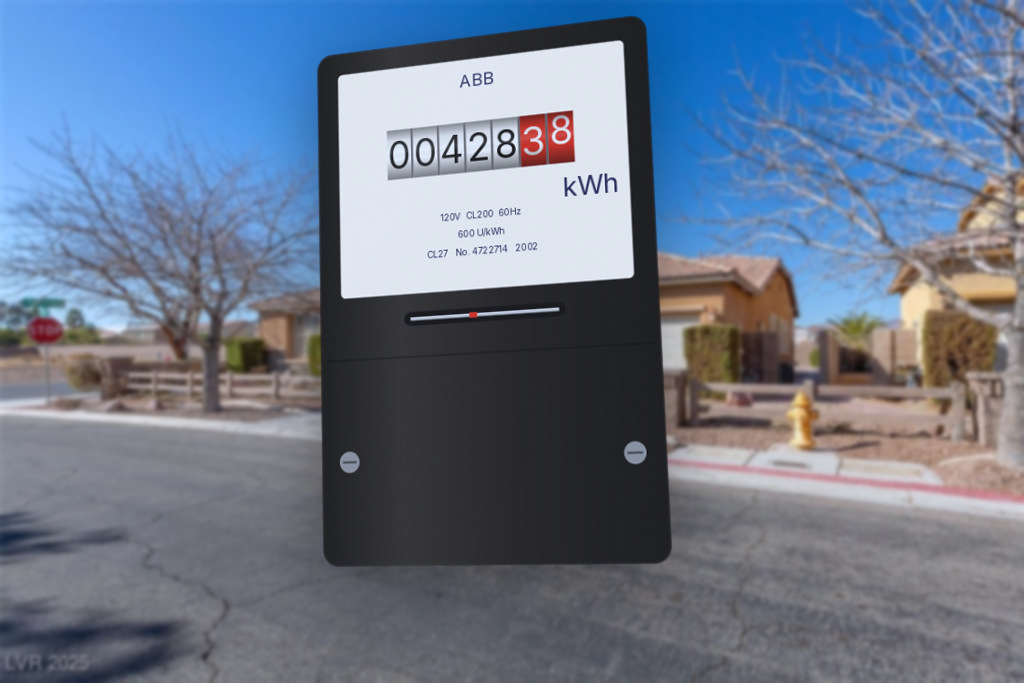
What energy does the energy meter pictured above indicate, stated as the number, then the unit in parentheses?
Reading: 428.38 (kWh)
